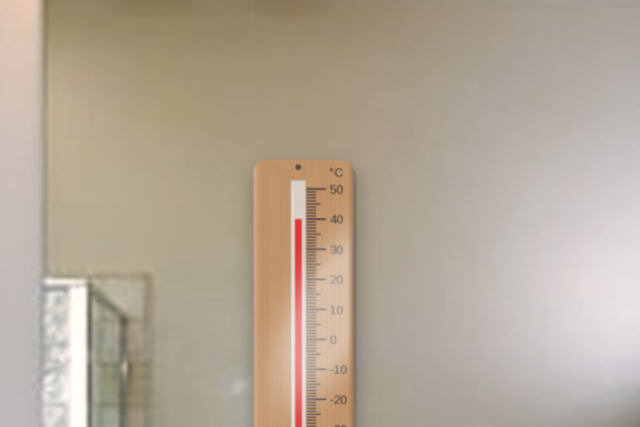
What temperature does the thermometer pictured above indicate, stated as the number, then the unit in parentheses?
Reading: 40 (°C)
